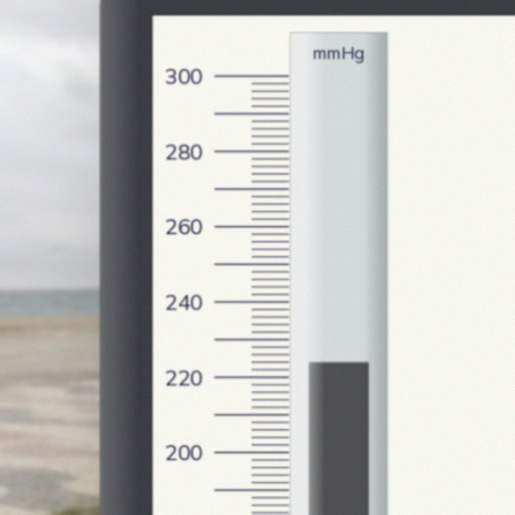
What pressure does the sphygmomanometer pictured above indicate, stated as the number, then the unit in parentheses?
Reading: 224 (mmHg)
